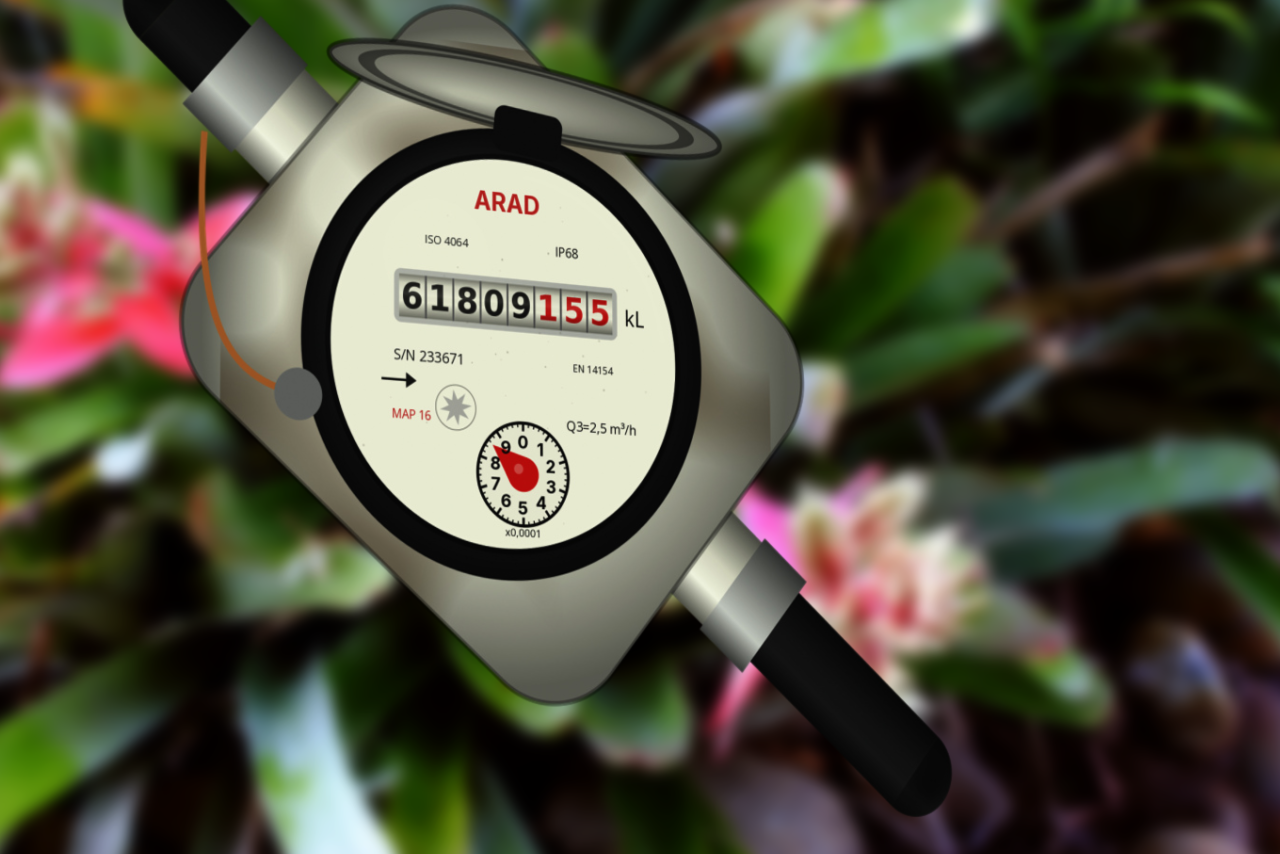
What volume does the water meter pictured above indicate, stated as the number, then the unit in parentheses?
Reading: 61809.1558 (kL)
